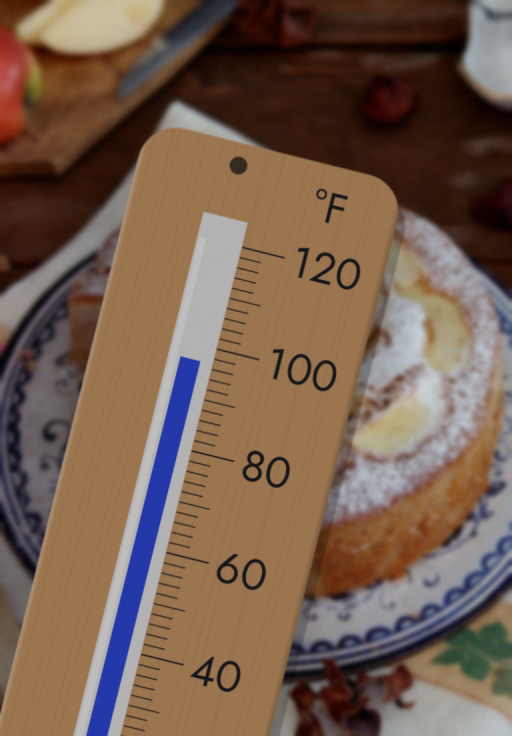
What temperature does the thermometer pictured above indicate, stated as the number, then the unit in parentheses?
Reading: 97 (°F)
